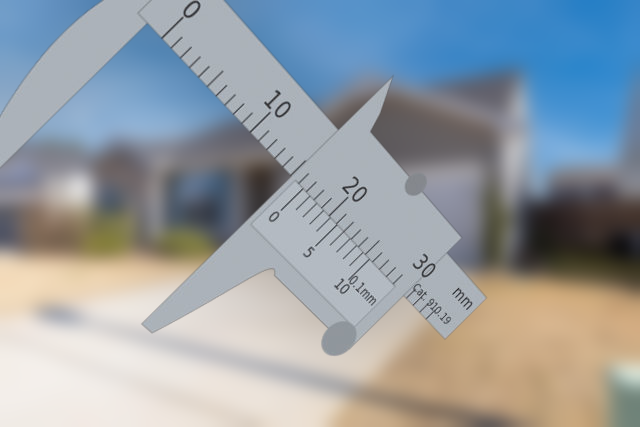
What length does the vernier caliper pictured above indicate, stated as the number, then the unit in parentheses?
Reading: 16.6 (mm)
